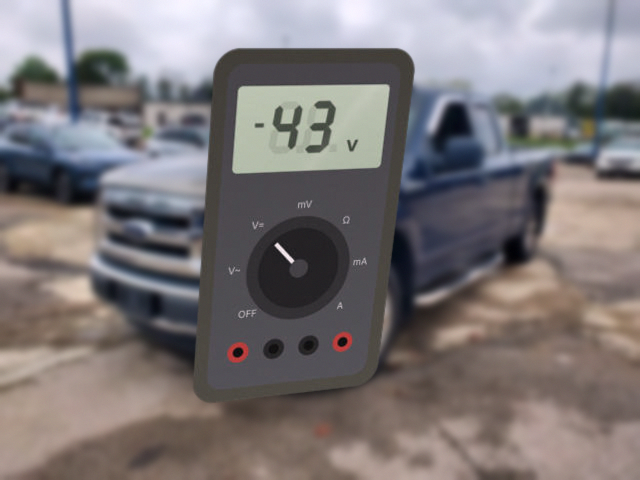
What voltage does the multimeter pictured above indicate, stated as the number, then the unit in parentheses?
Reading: -43 (V)
